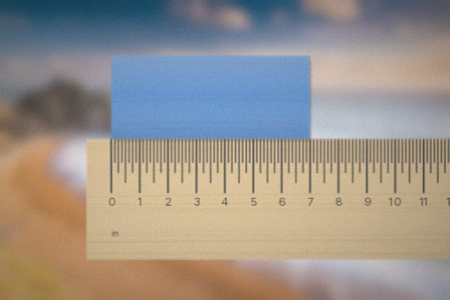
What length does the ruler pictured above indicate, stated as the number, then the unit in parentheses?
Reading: 7 (in)
